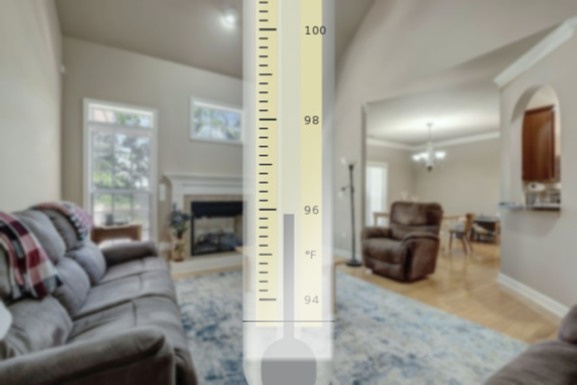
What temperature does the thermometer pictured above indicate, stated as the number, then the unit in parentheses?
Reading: 95.9 (°F)
